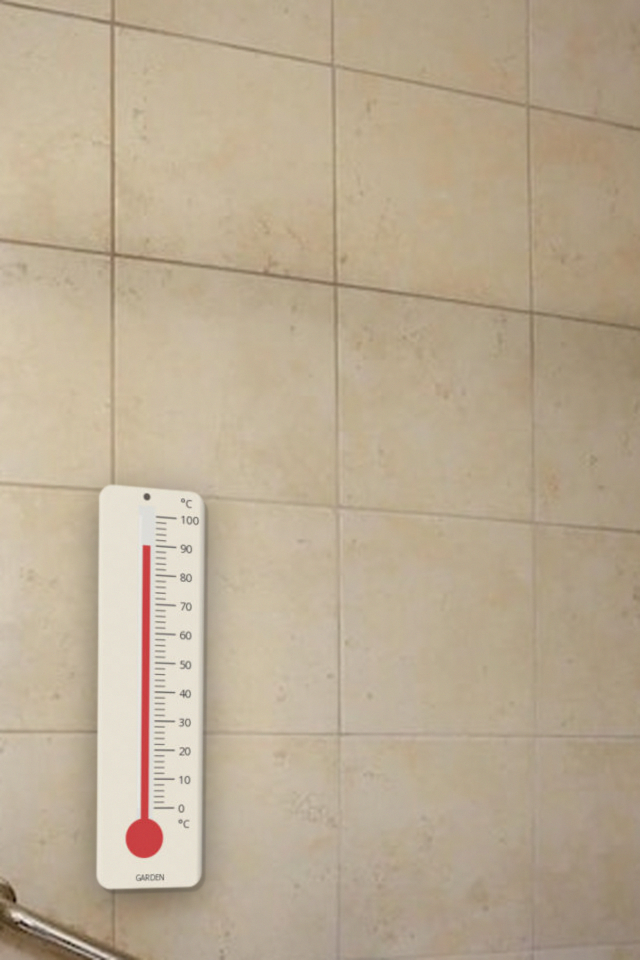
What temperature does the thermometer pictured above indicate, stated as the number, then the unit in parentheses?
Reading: 90 (°C)
